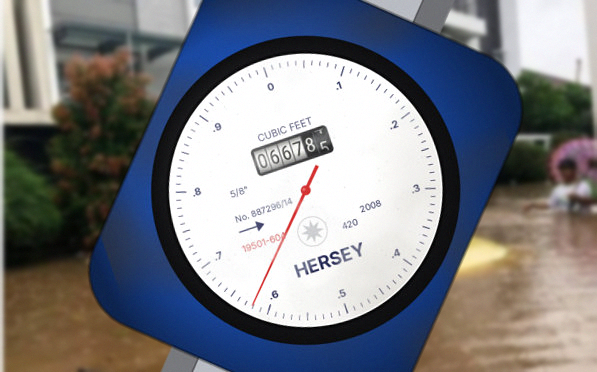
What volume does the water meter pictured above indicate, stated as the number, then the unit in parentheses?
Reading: 66784.62 (ft³)
